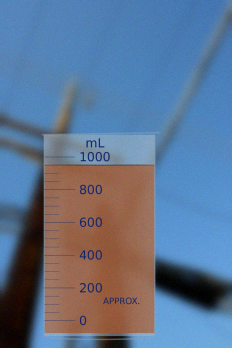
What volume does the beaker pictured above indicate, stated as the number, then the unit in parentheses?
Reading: 950 (mL)
